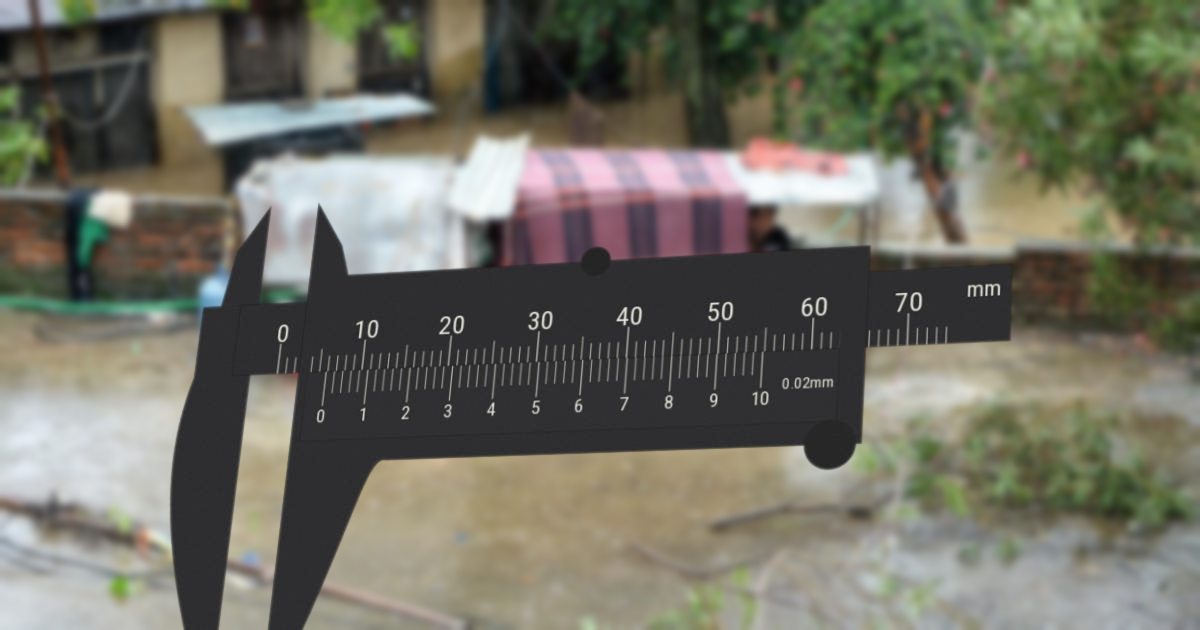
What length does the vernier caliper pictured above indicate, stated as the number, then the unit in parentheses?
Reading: 5.8 (mm)
